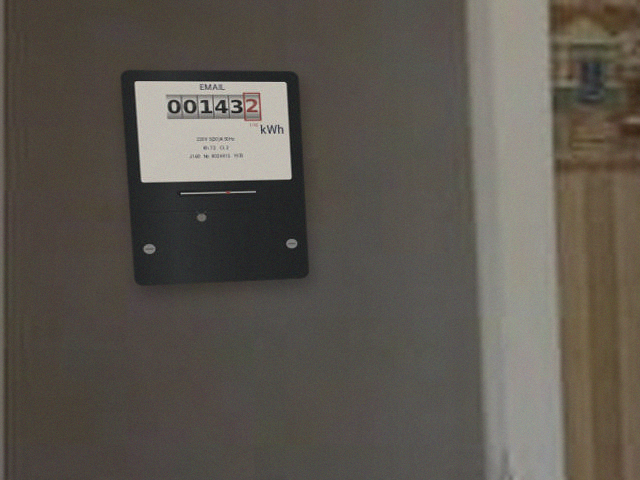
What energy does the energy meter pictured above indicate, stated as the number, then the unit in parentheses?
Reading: 143.2 (kWh)
